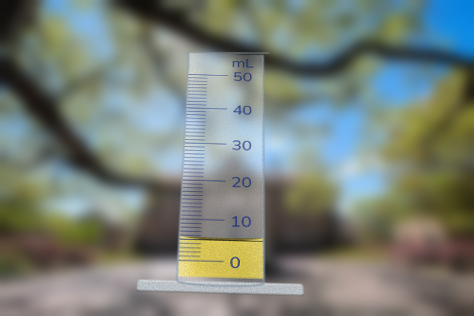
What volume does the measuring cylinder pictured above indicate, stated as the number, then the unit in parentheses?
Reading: 5 (mL)
